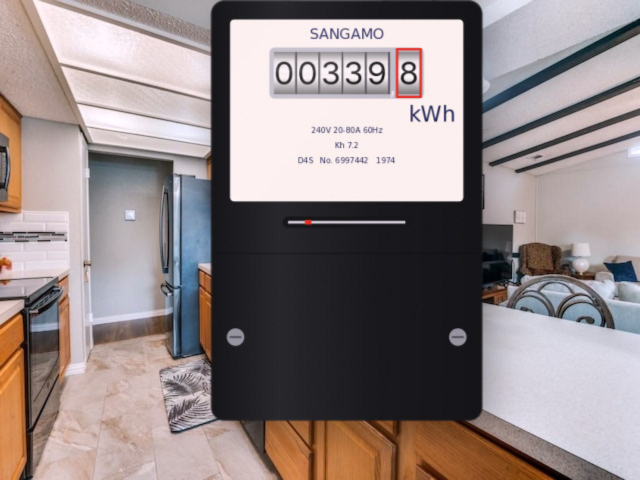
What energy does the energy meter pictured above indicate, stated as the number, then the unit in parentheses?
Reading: 339.8 (kWh)
